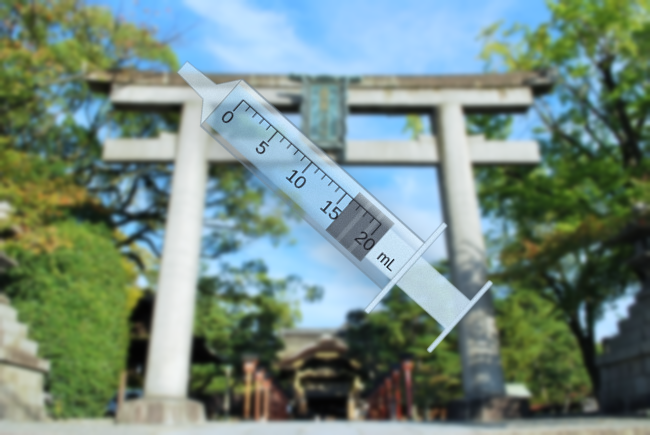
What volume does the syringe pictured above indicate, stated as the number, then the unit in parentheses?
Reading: 16 (mL)
